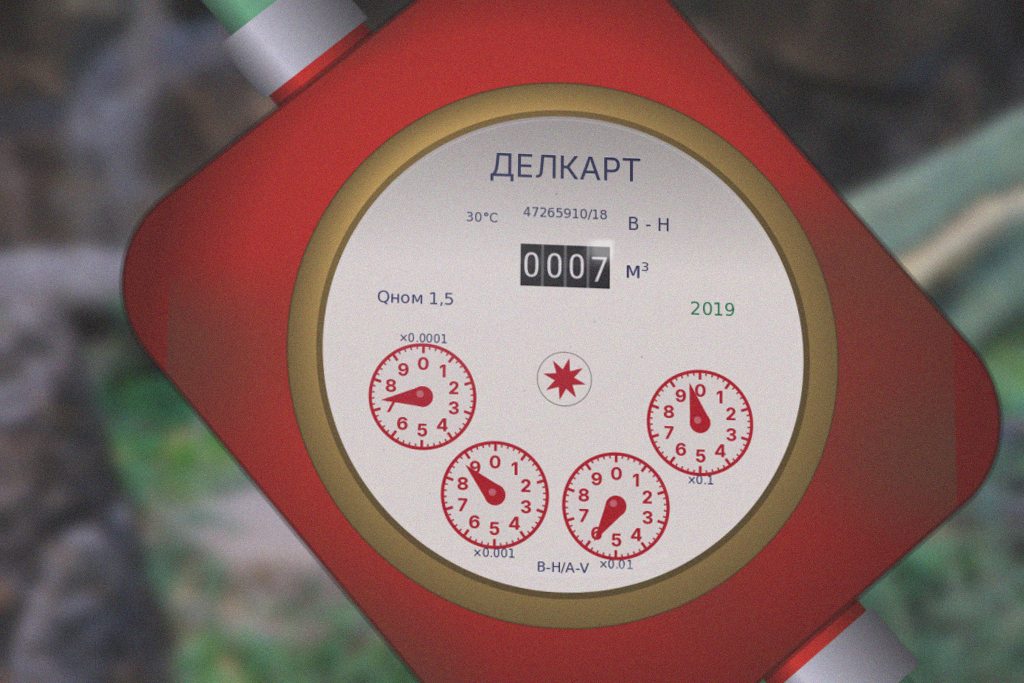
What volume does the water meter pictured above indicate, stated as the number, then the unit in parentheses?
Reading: 6.9587 (m³)
